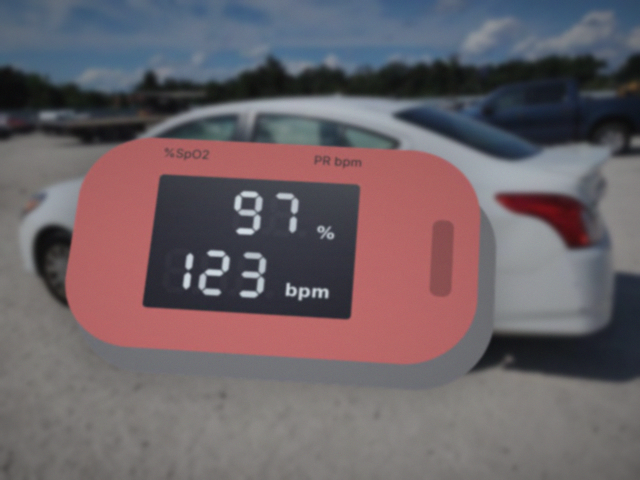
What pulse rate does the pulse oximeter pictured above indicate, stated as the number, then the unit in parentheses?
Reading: 123 (bpm)
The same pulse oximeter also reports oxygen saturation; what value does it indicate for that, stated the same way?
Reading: 97 (%)
